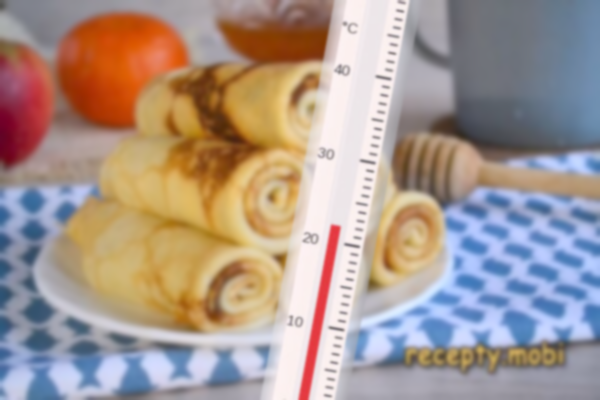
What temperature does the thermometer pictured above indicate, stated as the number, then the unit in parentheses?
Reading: 22 (°C)
